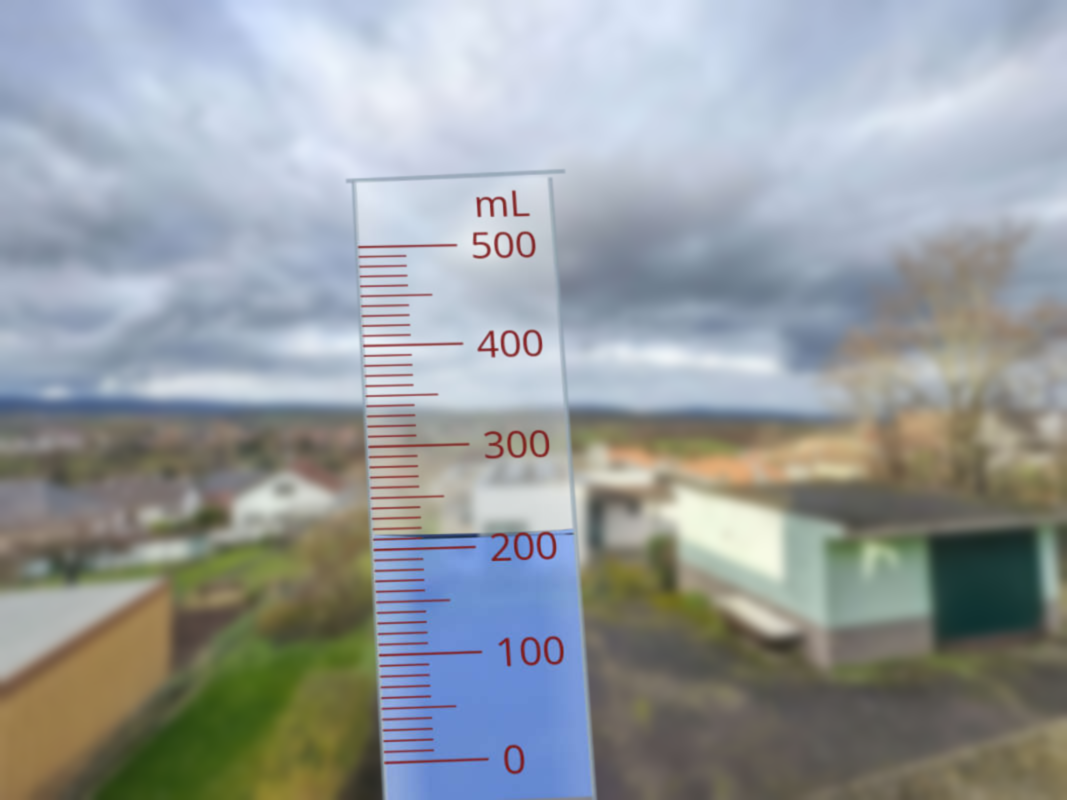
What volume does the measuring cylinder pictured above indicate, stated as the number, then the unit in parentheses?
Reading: 210 (mL)
